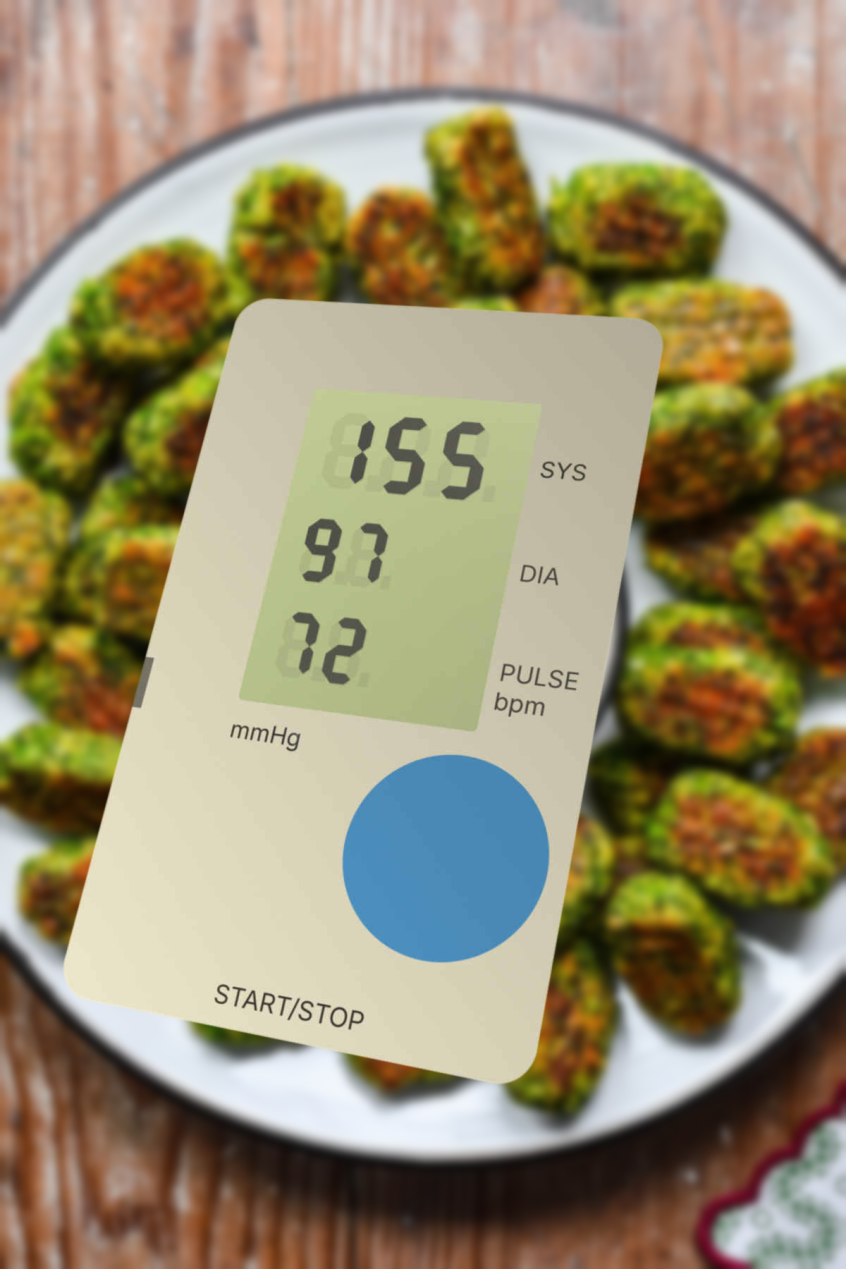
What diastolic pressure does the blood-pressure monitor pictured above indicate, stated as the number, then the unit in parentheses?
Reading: 97 (mmHg)
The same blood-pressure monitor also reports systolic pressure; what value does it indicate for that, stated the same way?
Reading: 155 (mmHg)
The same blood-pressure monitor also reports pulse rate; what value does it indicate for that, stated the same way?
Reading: 72 (bpm)
